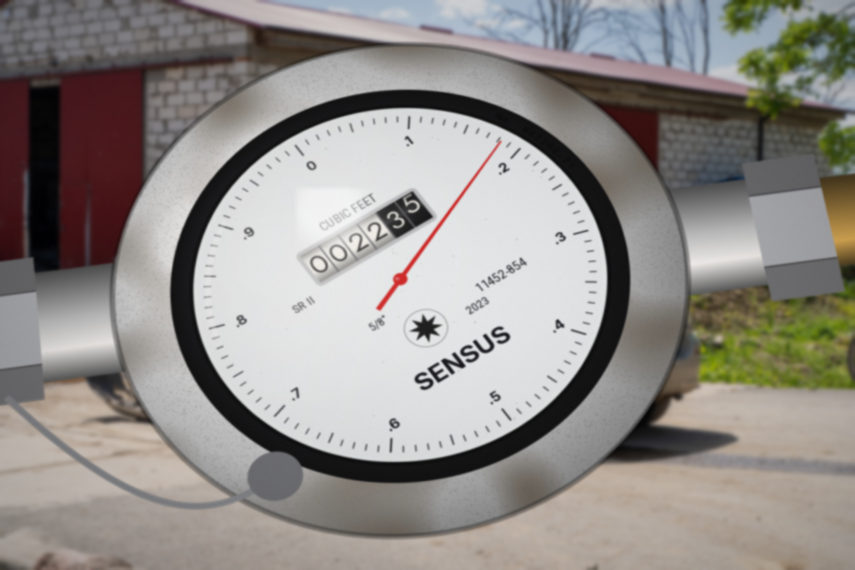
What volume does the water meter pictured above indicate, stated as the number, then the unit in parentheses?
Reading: 2235.18 (ft³)
